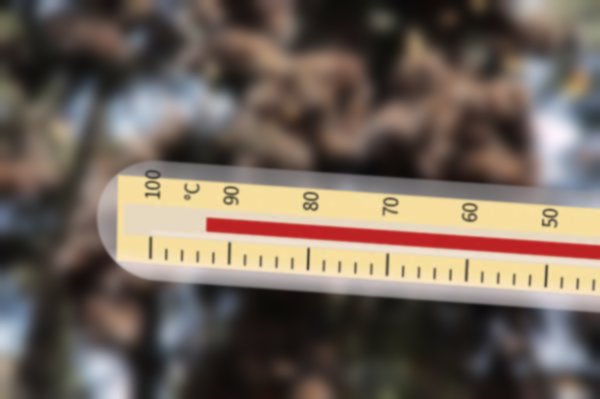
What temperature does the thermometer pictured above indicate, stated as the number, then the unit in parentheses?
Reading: 93 (°C)
